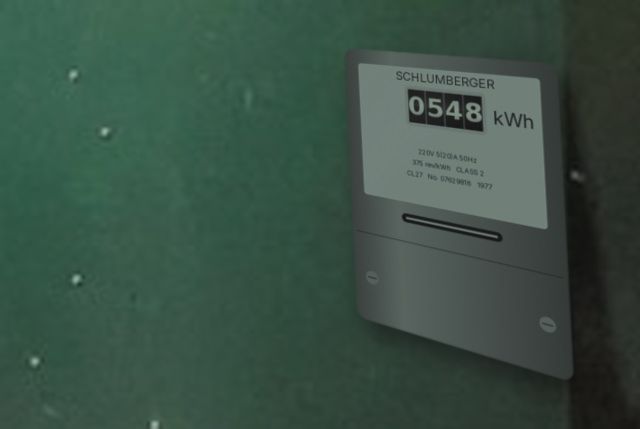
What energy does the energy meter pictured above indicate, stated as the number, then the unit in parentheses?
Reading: 548 (kWh)
